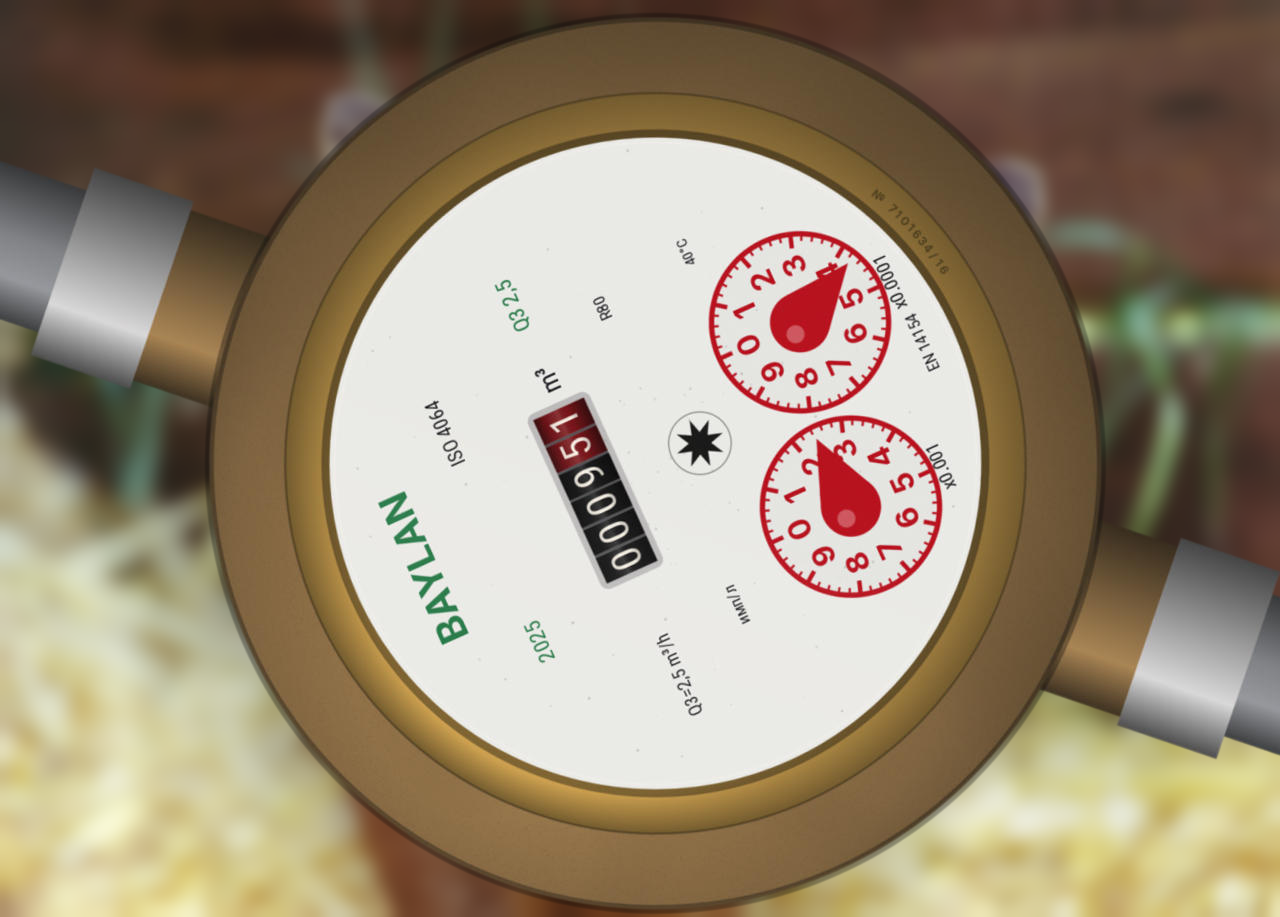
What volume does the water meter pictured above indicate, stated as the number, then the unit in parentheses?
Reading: 9.5124 (m³)
